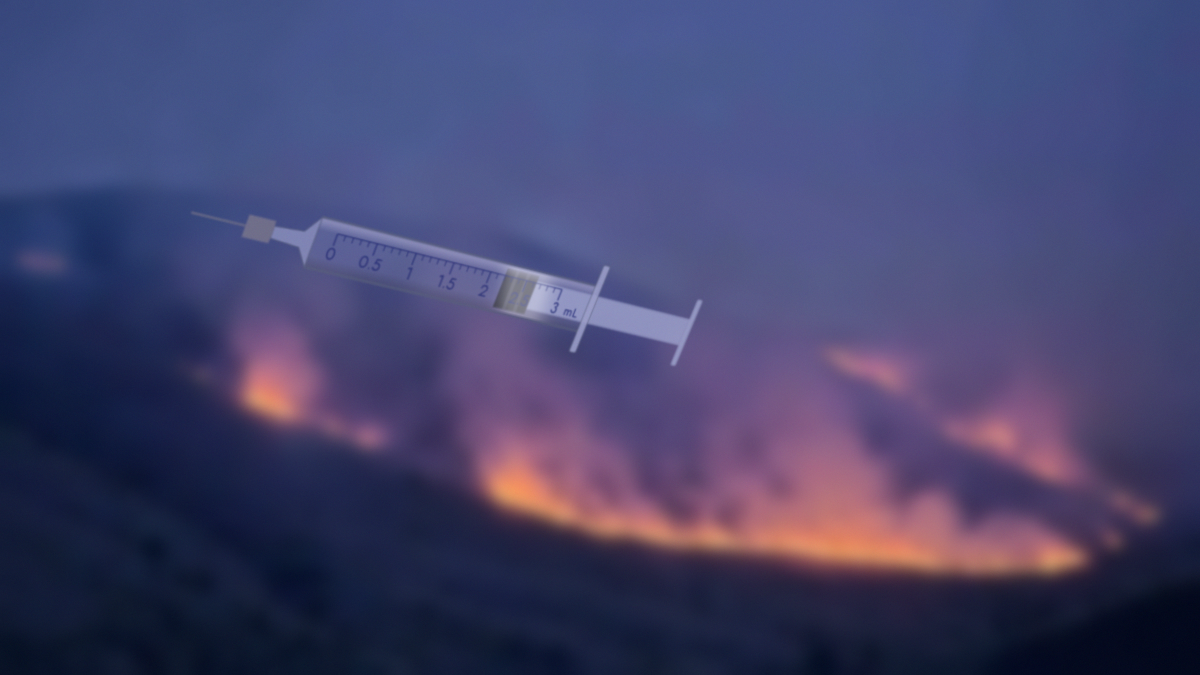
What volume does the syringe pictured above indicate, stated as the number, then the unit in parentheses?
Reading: 2.2 (mL)
